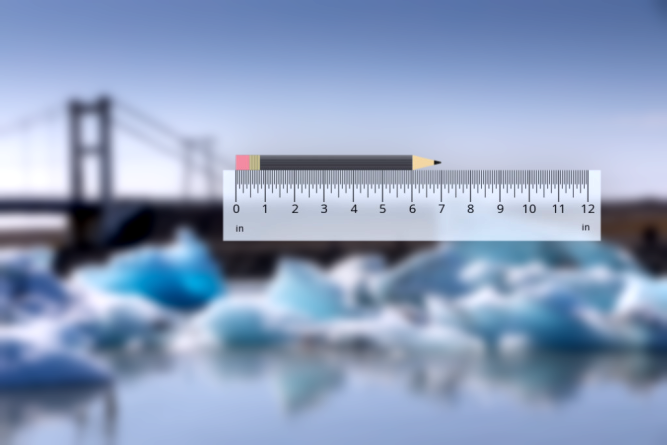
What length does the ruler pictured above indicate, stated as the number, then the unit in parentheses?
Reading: 7 (in)
